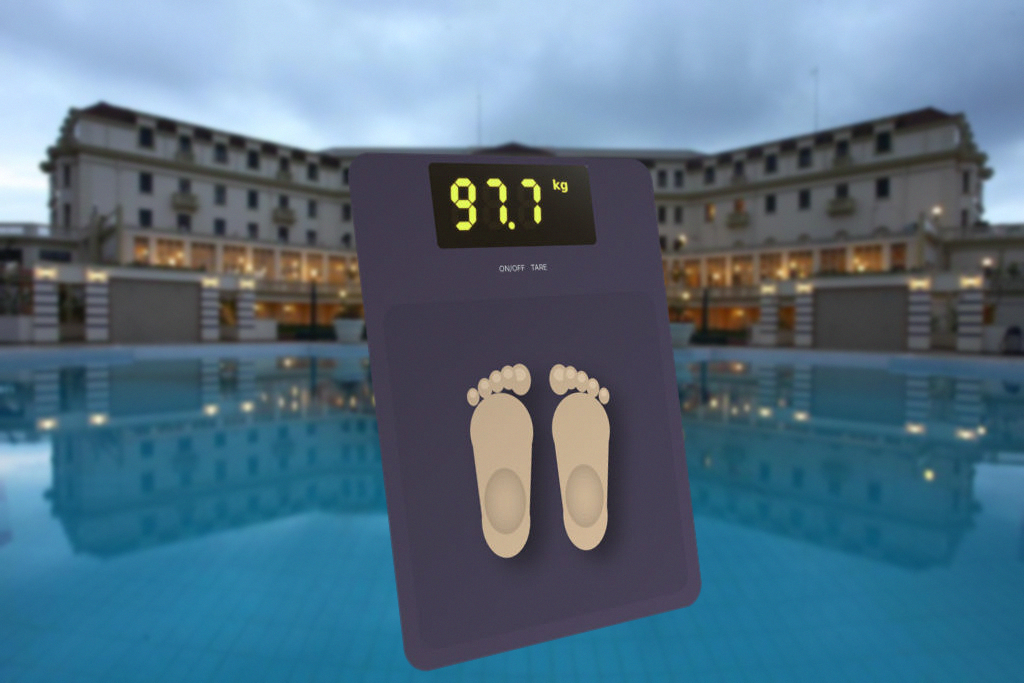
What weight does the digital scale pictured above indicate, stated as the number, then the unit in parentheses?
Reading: 97.7 (kg)
